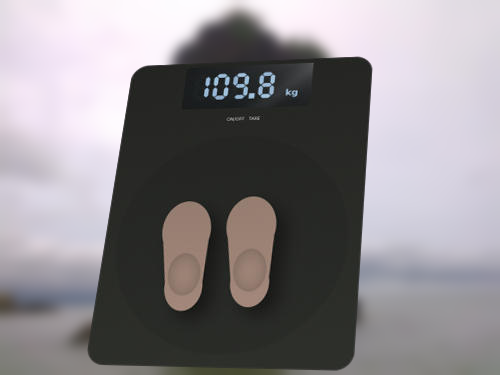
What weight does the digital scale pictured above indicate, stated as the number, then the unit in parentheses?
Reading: 109.8 (kg)
